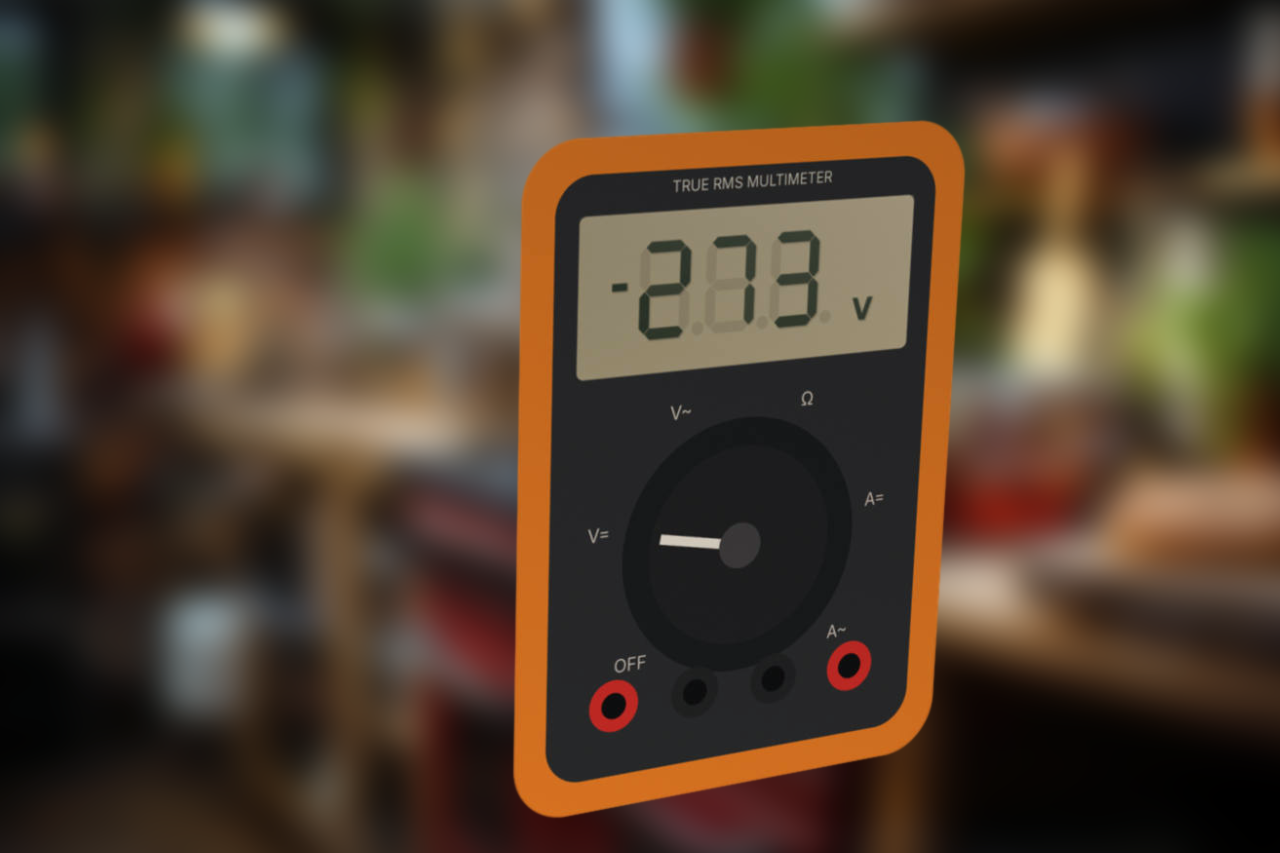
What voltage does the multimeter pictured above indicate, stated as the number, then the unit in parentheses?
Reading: -273 (V)
